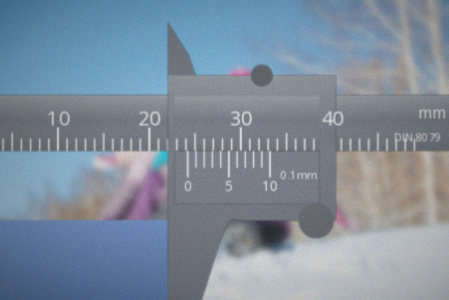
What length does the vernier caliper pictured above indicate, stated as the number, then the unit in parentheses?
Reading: 24.2 (mm)
